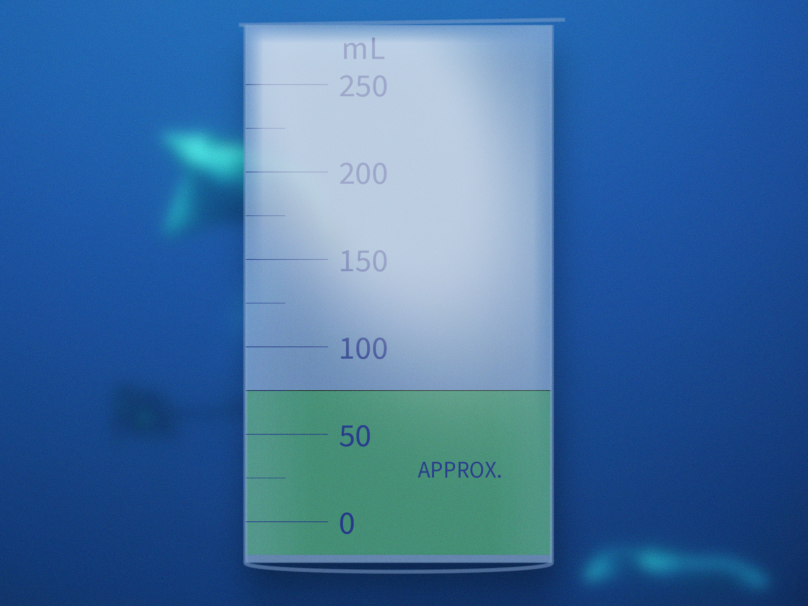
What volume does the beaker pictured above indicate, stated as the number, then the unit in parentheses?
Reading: 75 (mL)
